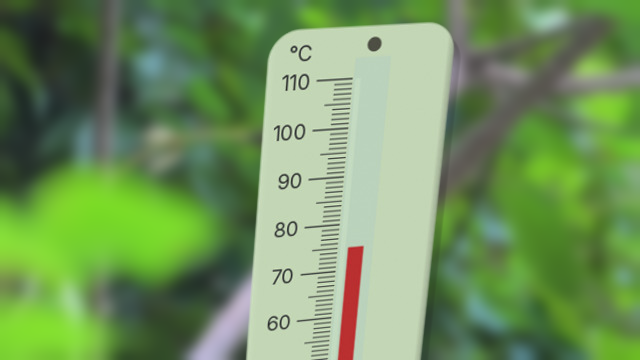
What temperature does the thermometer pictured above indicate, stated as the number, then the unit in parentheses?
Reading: 75 (°C)
